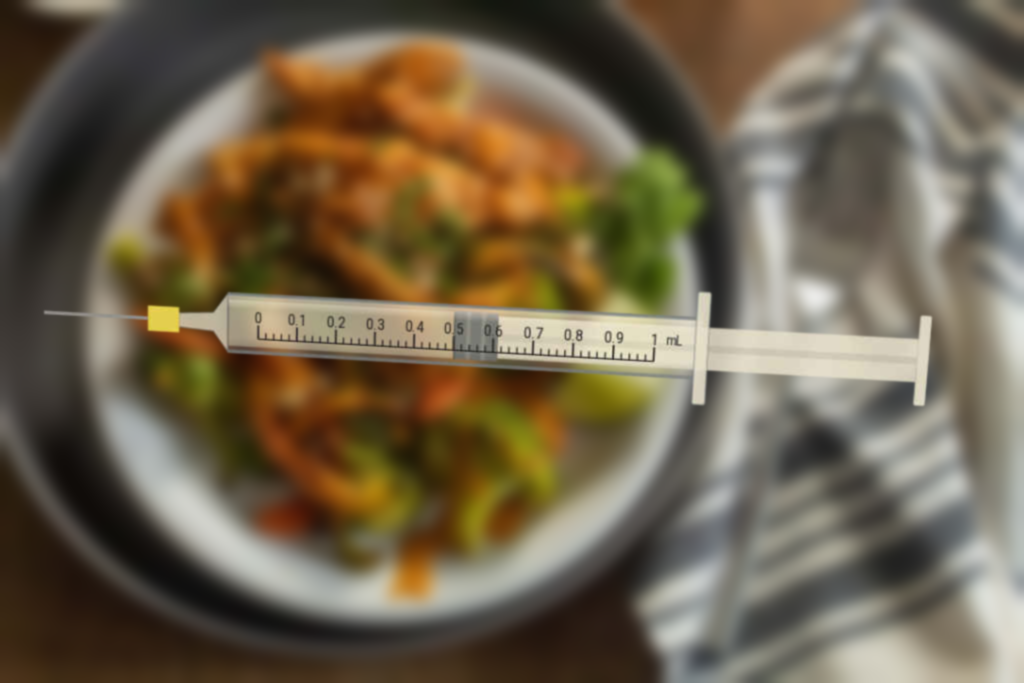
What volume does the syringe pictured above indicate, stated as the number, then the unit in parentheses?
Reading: 0.5 (mL)
